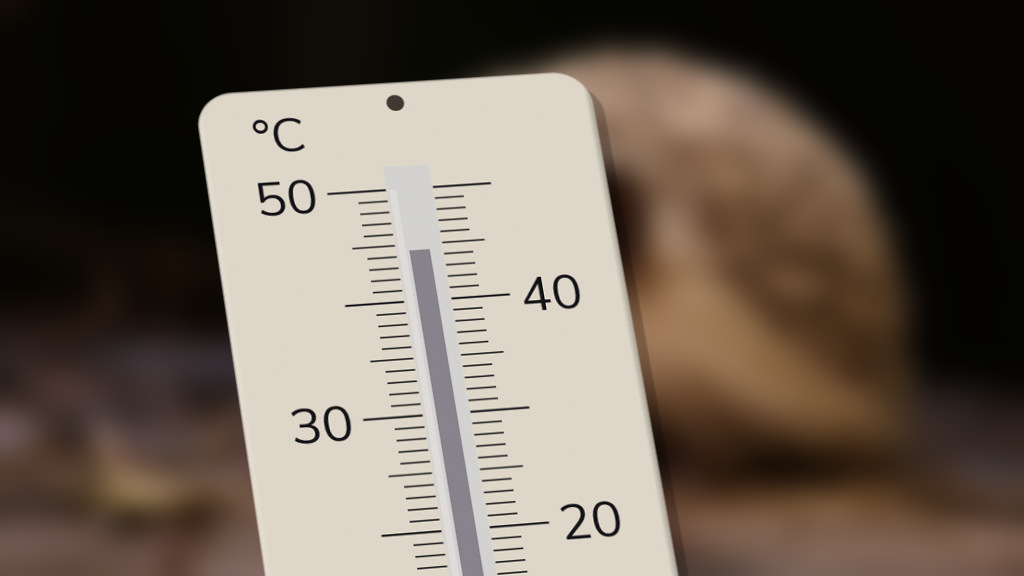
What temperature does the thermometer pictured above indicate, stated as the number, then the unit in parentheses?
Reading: 44.5 (°C)
